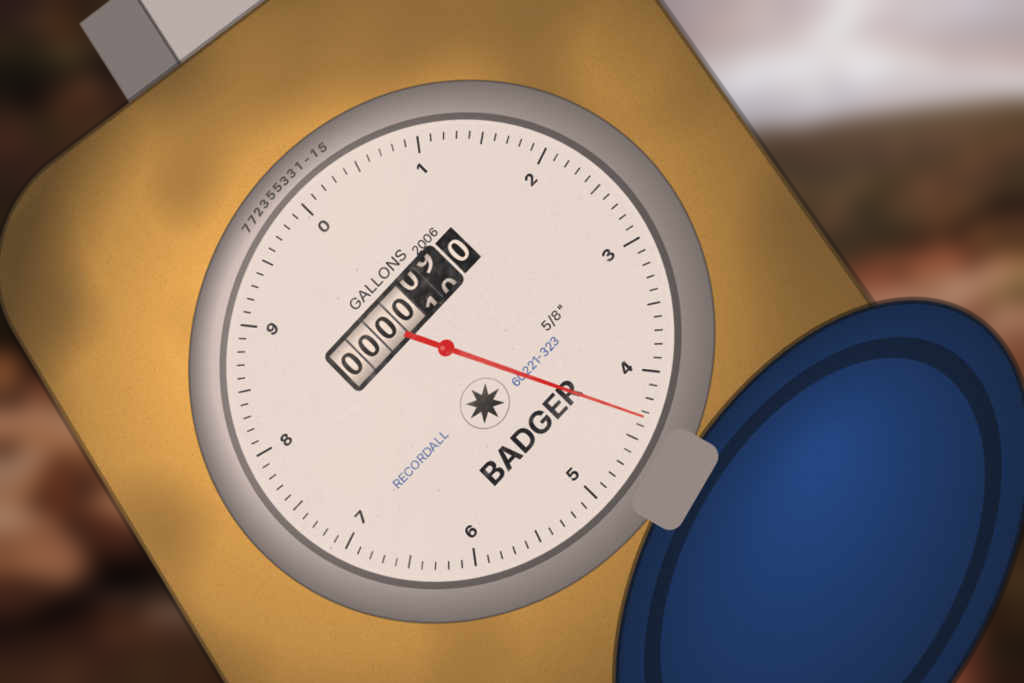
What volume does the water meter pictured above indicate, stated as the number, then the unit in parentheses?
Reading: 94.3 (gal)
